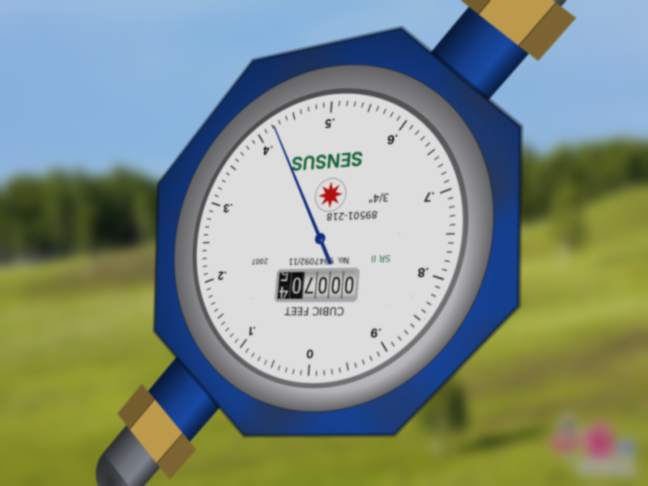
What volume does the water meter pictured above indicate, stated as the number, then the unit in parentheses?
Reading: 704.42 (ft³)
